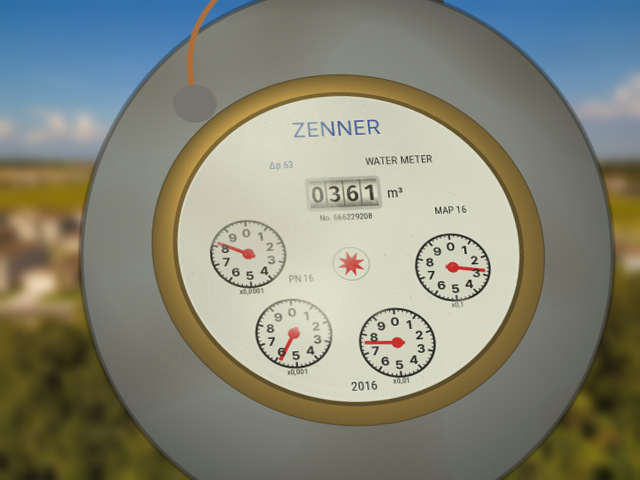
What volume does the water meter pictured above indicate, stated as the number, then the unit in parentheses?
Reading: 361.2758 (m³)
